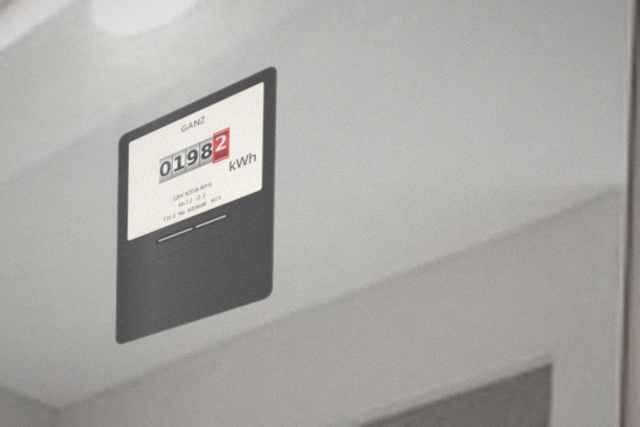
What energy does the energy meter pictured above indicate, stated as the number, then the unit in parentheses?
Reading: 198.2 (kWh)
